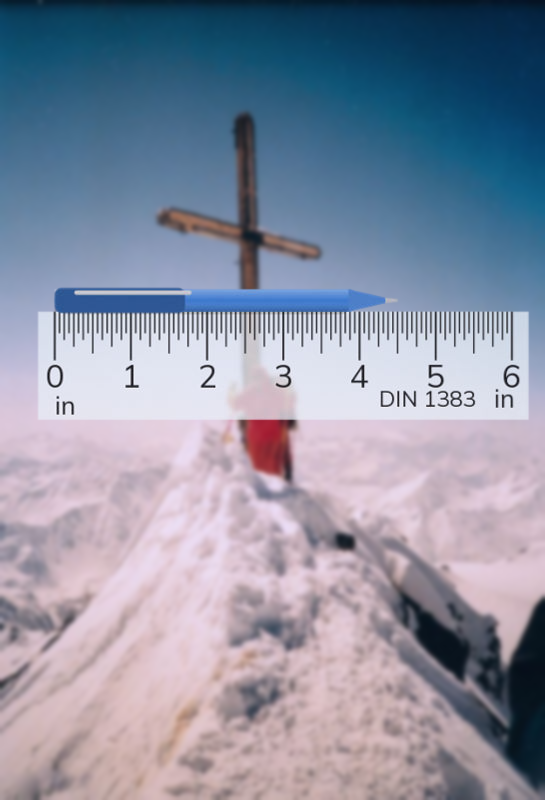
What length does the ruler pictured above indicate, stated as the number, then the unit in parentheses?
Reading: 4.5 (in)
